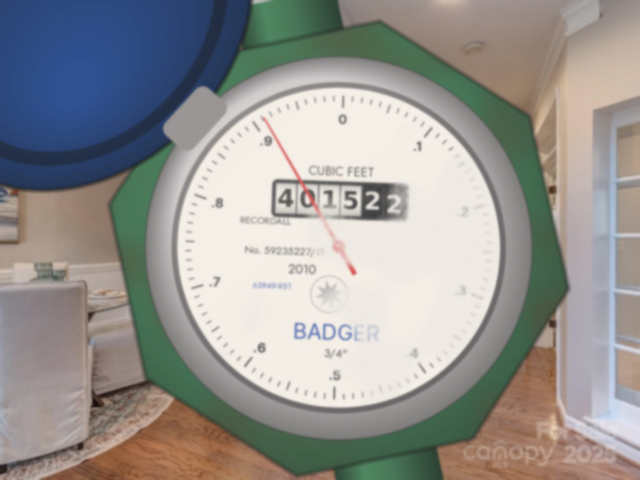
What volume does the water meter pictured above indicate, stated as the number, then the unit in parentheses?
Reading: 401521.91 (ft³)
